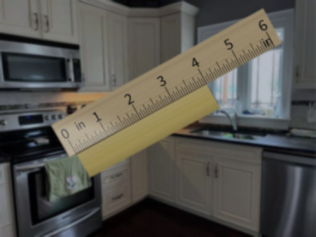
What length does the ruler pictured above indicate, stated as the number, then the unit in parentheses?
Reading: 4 (in)
